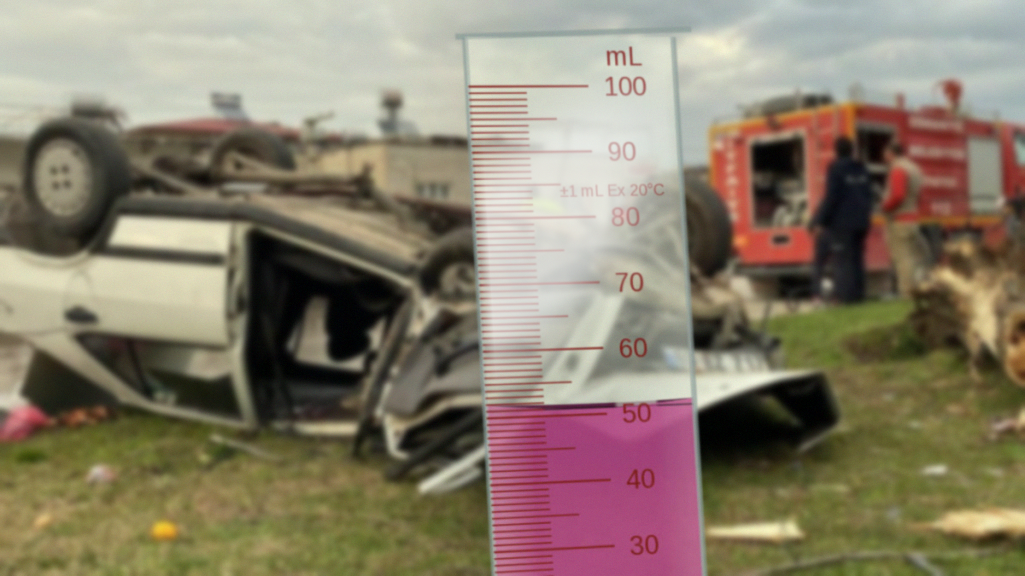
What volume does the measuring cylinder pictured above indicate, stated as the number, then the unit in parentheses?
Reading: 51 (mL)
